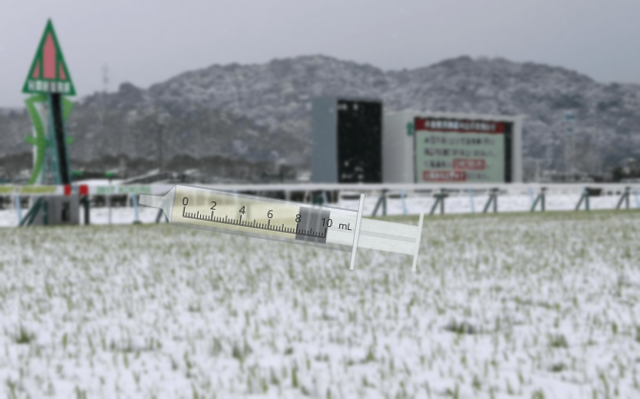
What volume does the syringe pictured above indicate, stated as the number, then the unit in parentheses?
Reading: 8 (mL)
